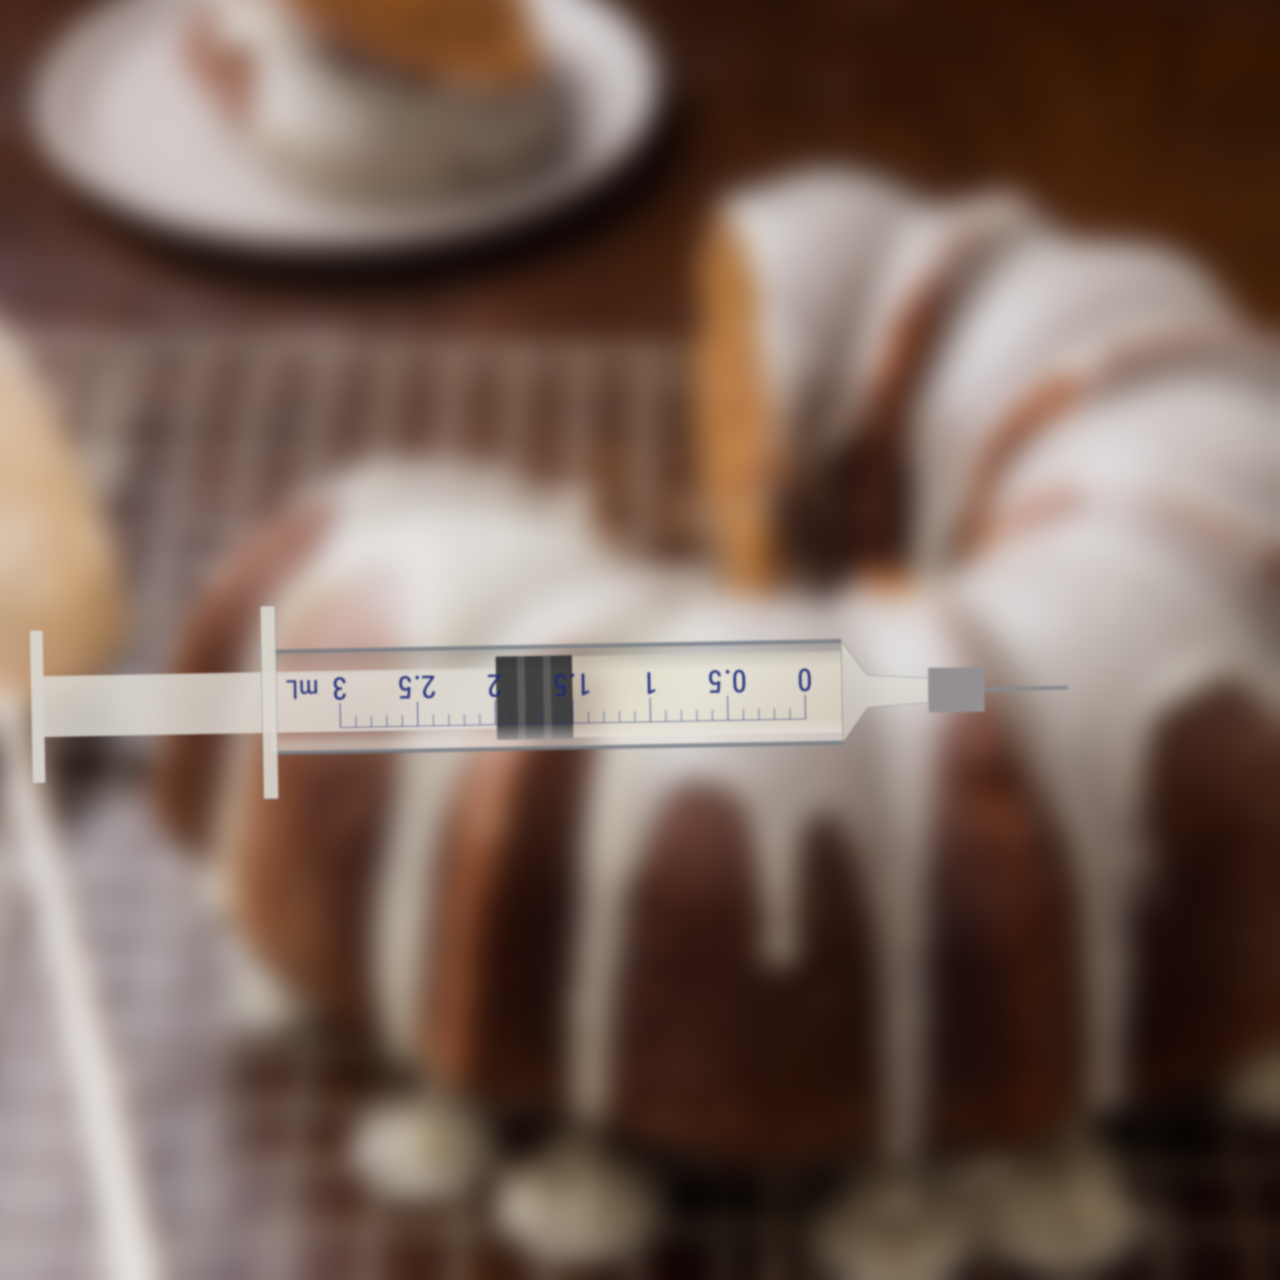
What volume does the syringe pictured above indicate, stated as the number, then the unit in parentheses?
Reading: 1.5 (mL)
